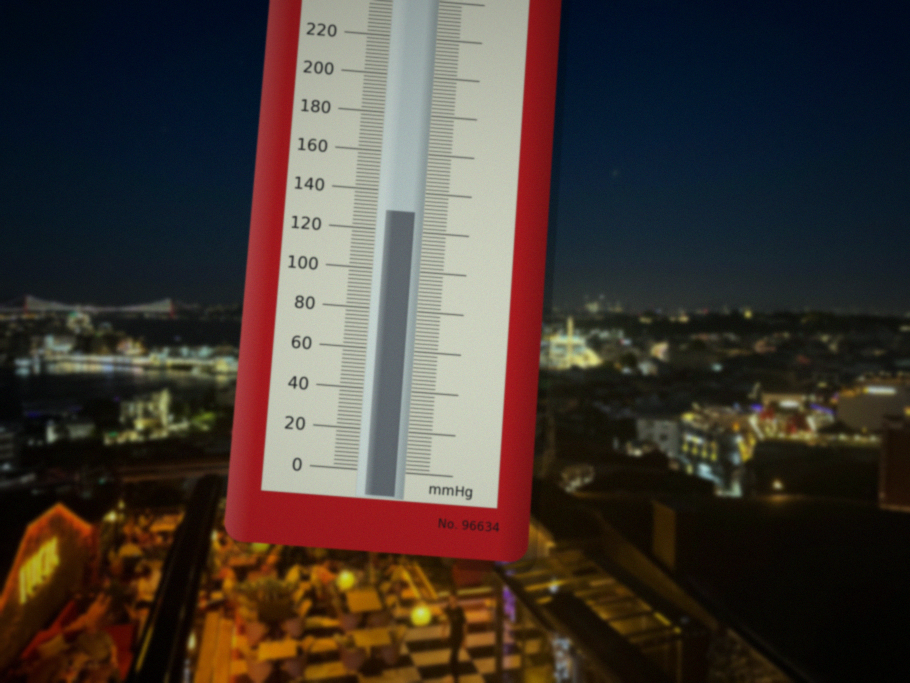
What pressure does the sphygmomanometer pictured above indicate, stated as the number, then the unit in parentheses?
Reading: 130 (mmHg)
